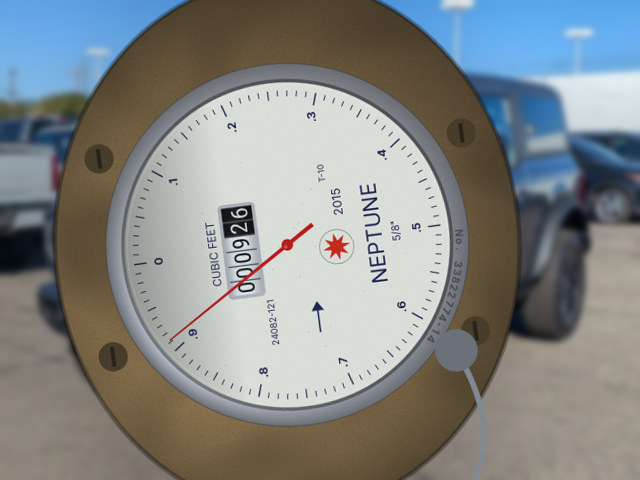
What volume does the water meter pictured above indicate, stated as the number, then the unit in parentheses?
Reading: 925.91 (ft³)
